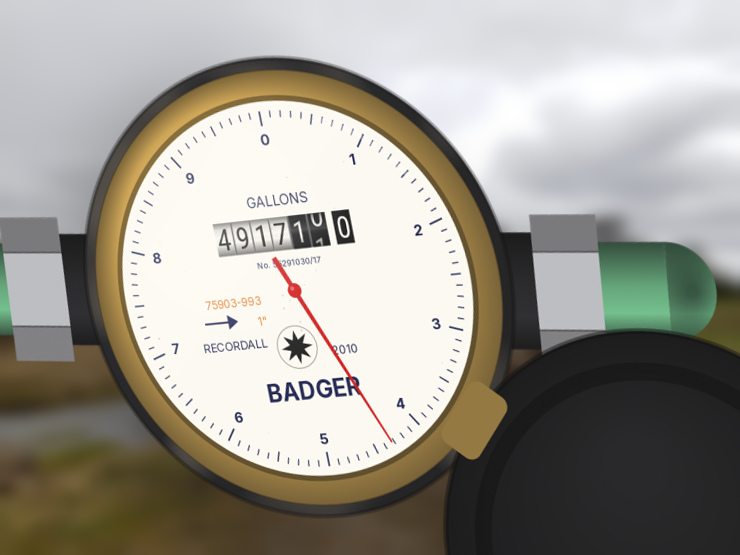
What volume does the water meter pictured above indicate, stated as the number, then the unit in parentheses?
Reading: 4917104.3 (gal)
